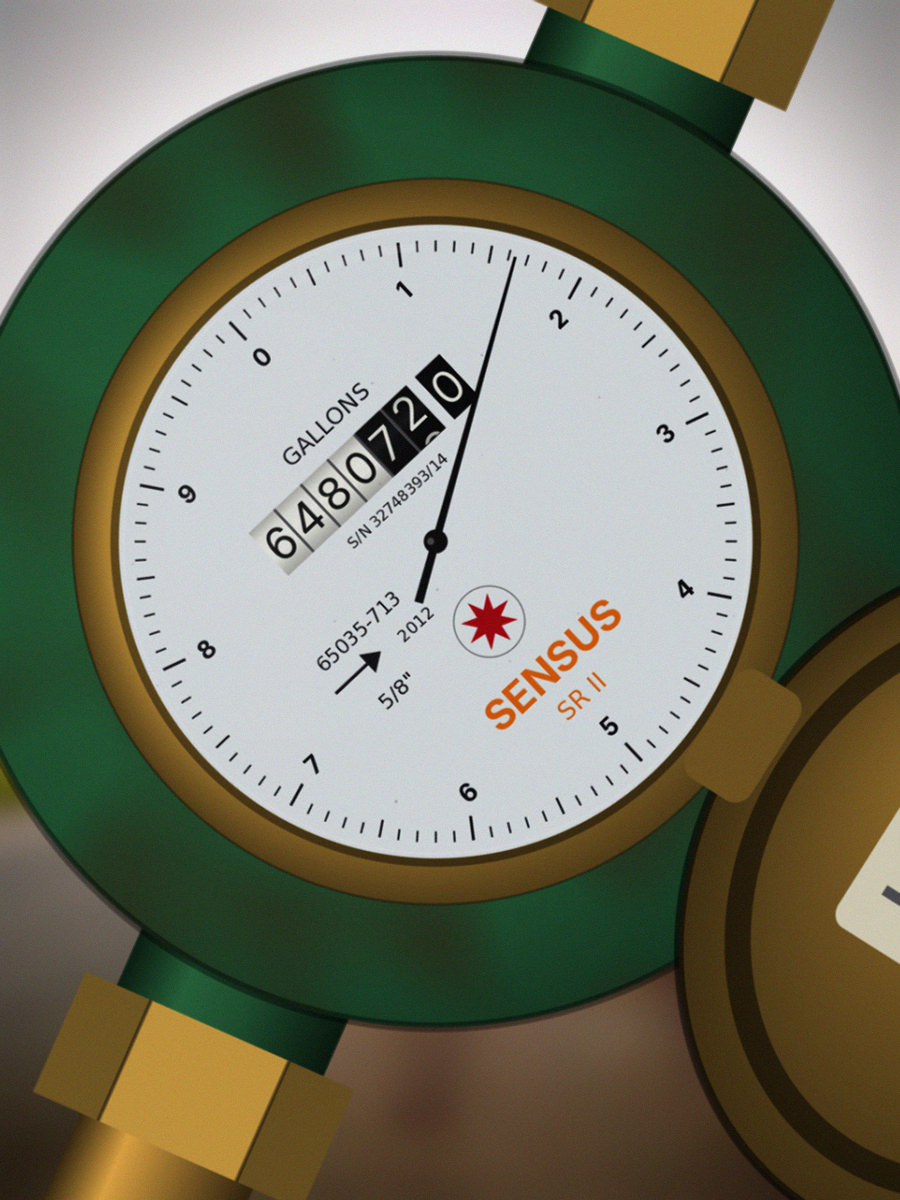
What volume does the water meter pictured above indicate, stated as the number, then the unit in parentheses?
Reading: 6480721.6 (gal)
